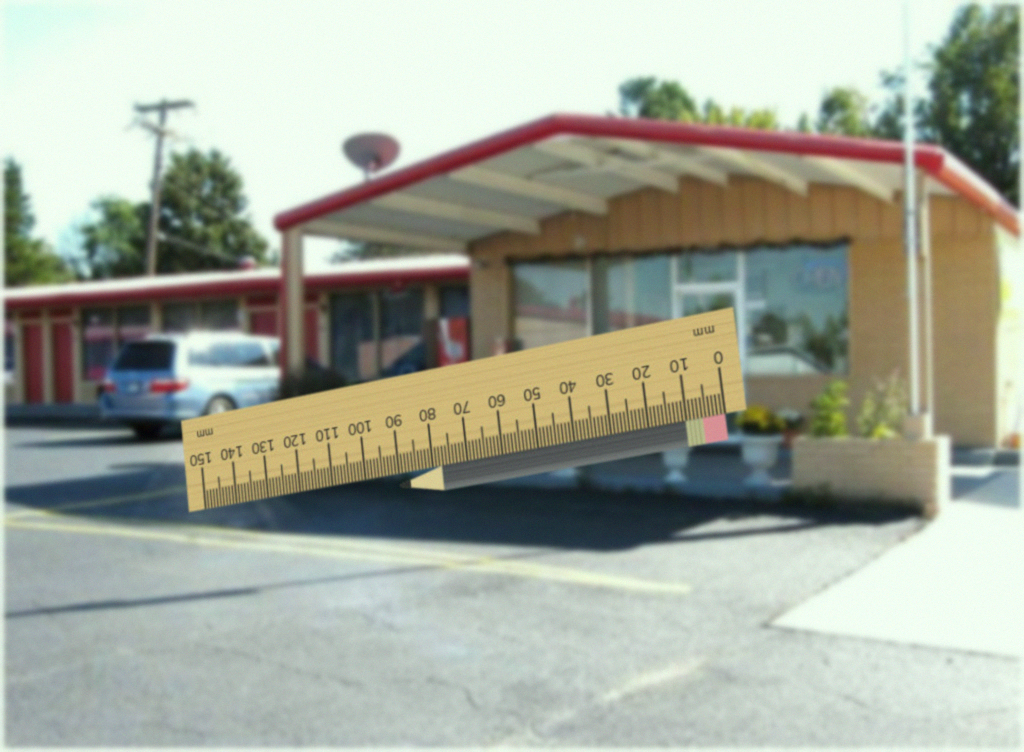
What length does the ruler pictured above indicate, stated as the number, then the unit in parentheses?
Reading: 90 (mm)
